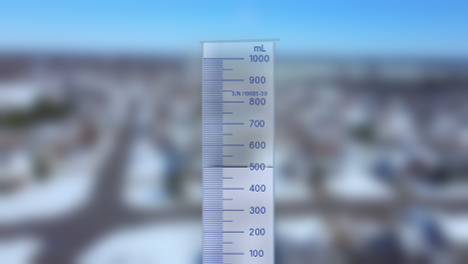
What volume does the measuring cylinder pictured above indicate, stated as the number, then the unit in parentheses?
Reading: 500 (mL)
